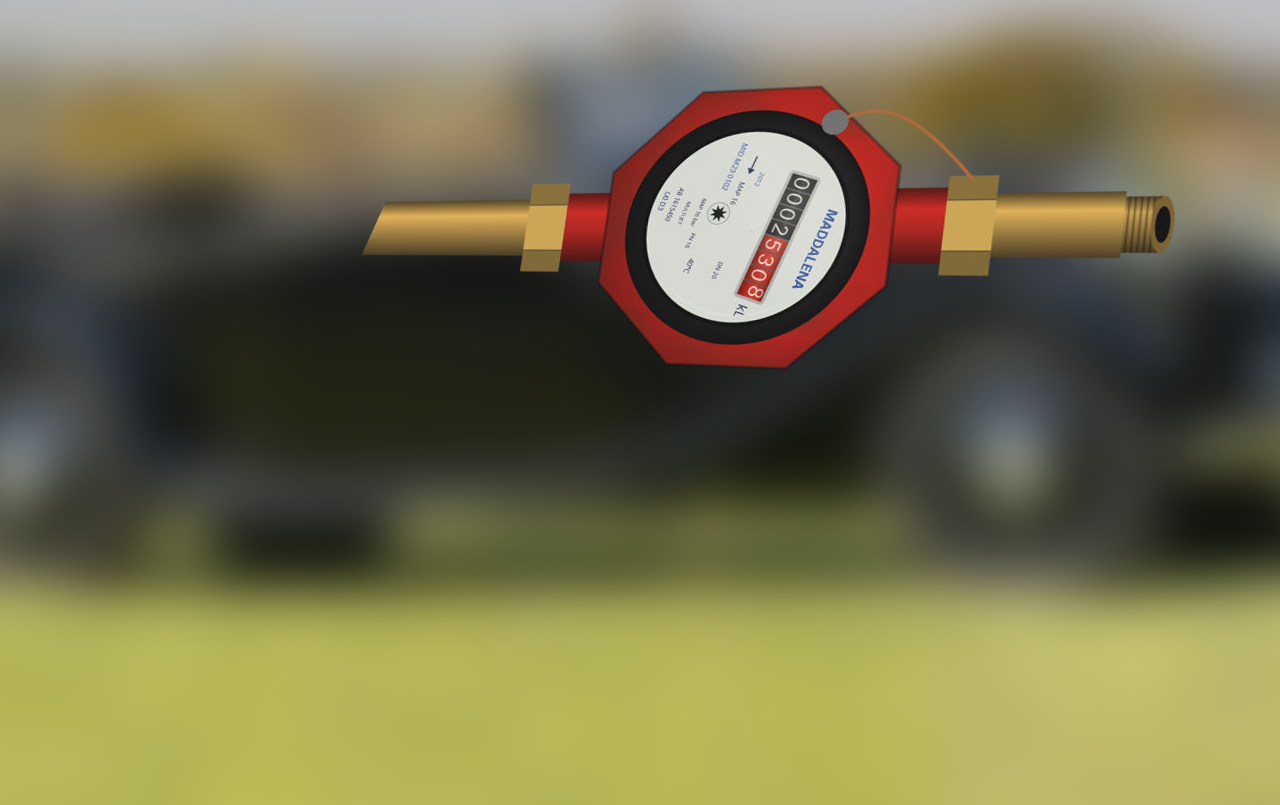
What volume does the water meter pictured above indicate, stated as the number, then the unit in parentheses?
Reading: 2.5308 (kL)
